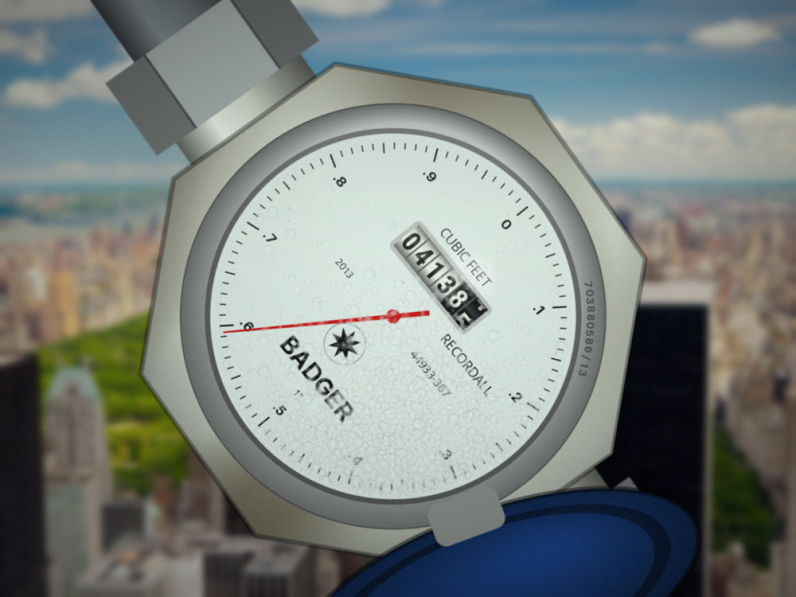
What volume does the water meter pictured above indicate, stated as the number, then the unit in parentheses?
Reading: 41384.59 (ft³)
